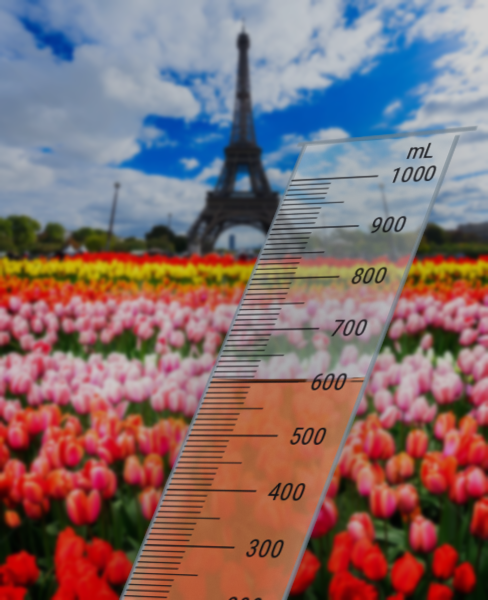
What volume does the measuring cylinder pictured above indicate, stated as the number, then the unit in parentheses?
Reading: 600 (mL)
